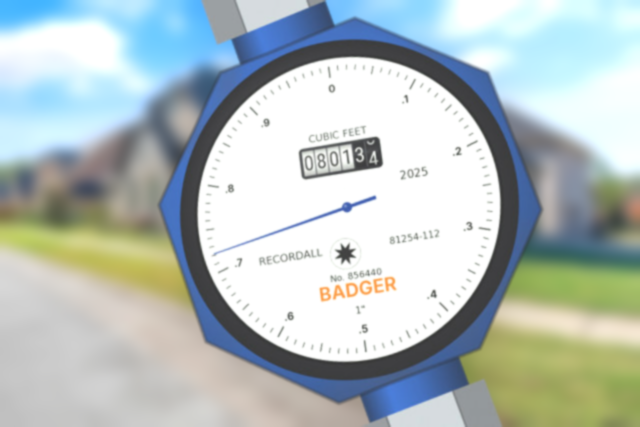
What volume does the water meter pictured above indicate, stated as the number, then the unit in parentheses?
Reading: 80133.72 (ft³)
